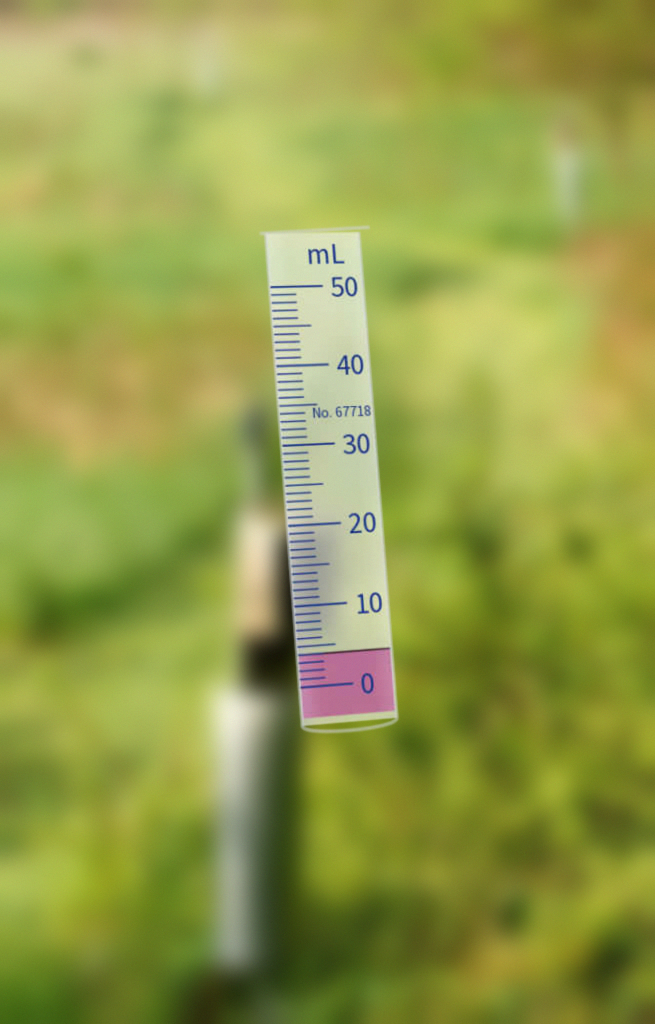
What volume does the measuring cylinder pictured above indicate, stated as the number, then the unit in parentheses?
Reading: 4 (mL)
